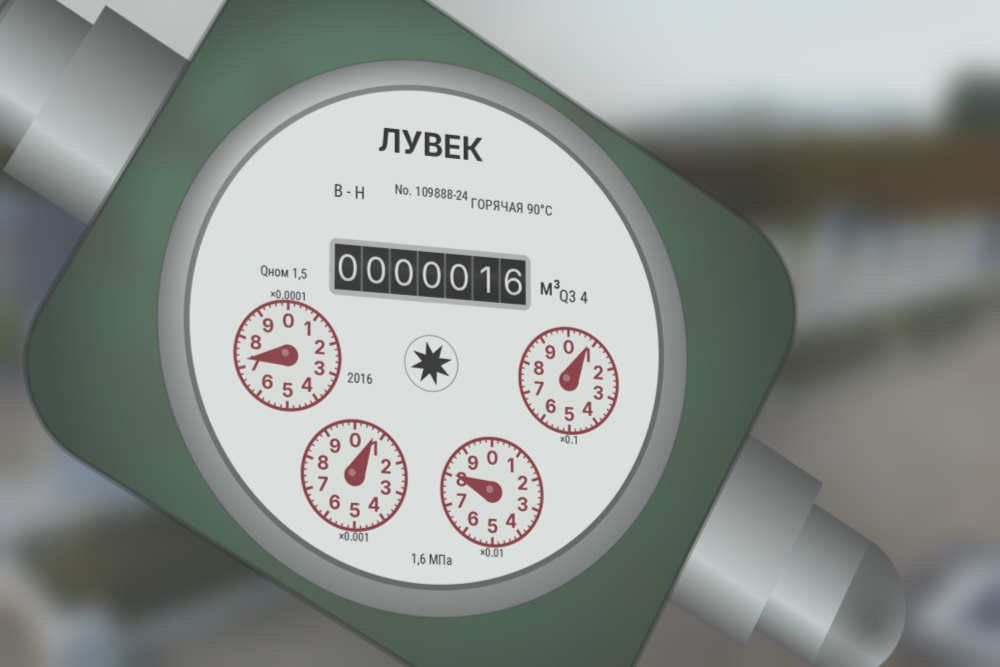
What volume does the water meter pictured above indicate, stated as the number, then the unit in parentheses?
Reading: 16.0807 (m³)
